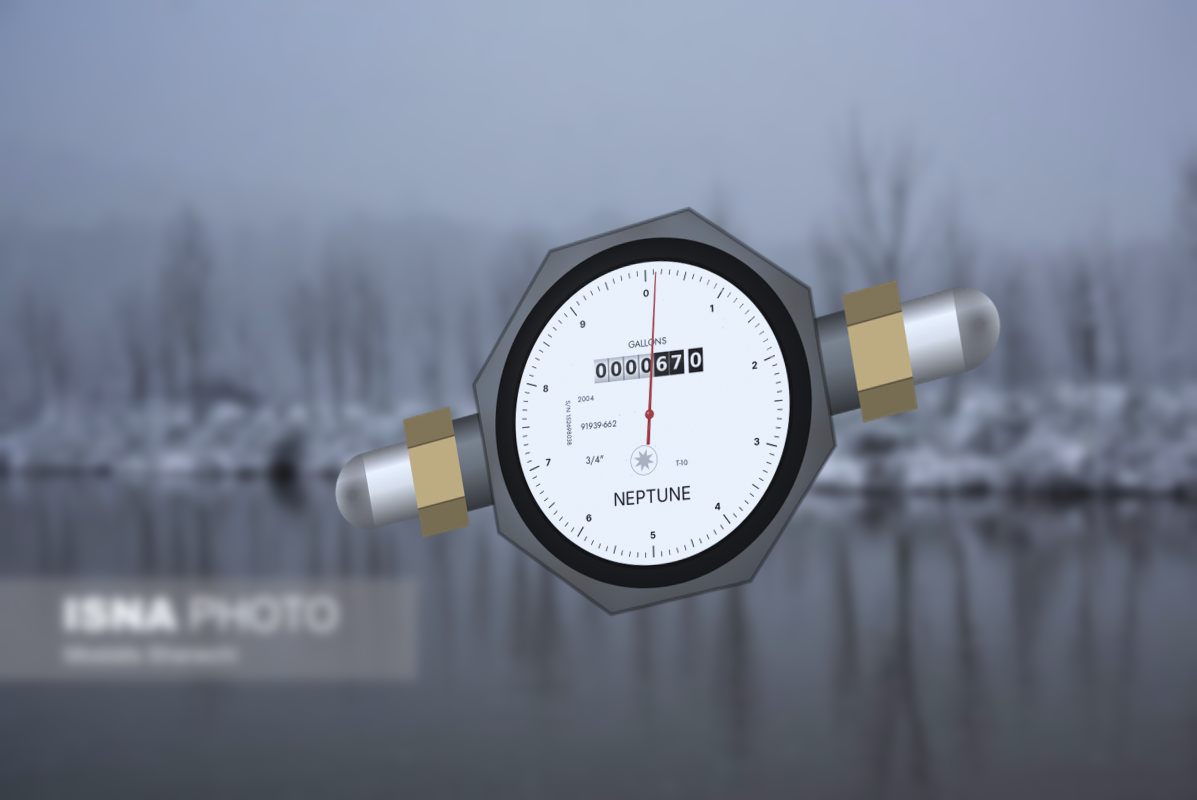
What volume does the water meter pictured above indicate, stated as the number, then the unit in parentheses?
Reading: 670.1 (gal)
